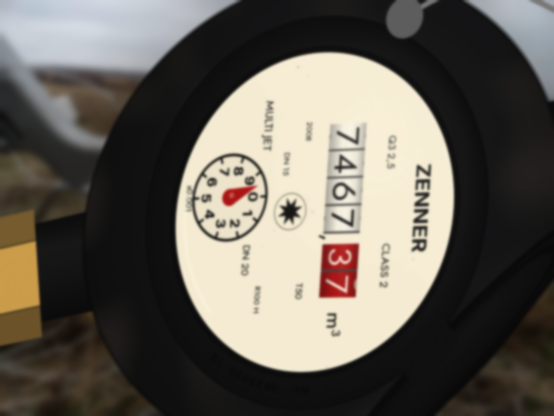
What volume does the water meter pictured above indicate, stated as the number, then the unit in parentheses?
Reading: 7467.369 (m³)
